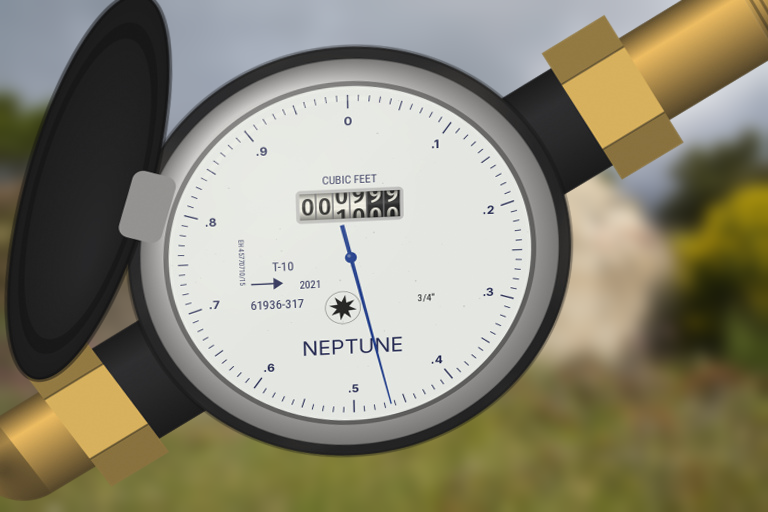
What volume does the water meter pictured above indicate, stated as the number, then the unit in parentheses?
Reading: 999.46 (ft³)
